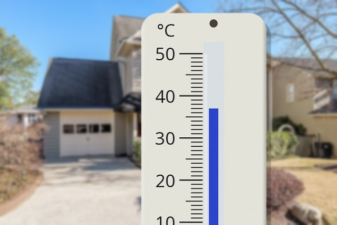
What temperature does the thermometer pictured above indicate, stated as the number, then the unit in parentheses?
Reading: 37 (°C)
